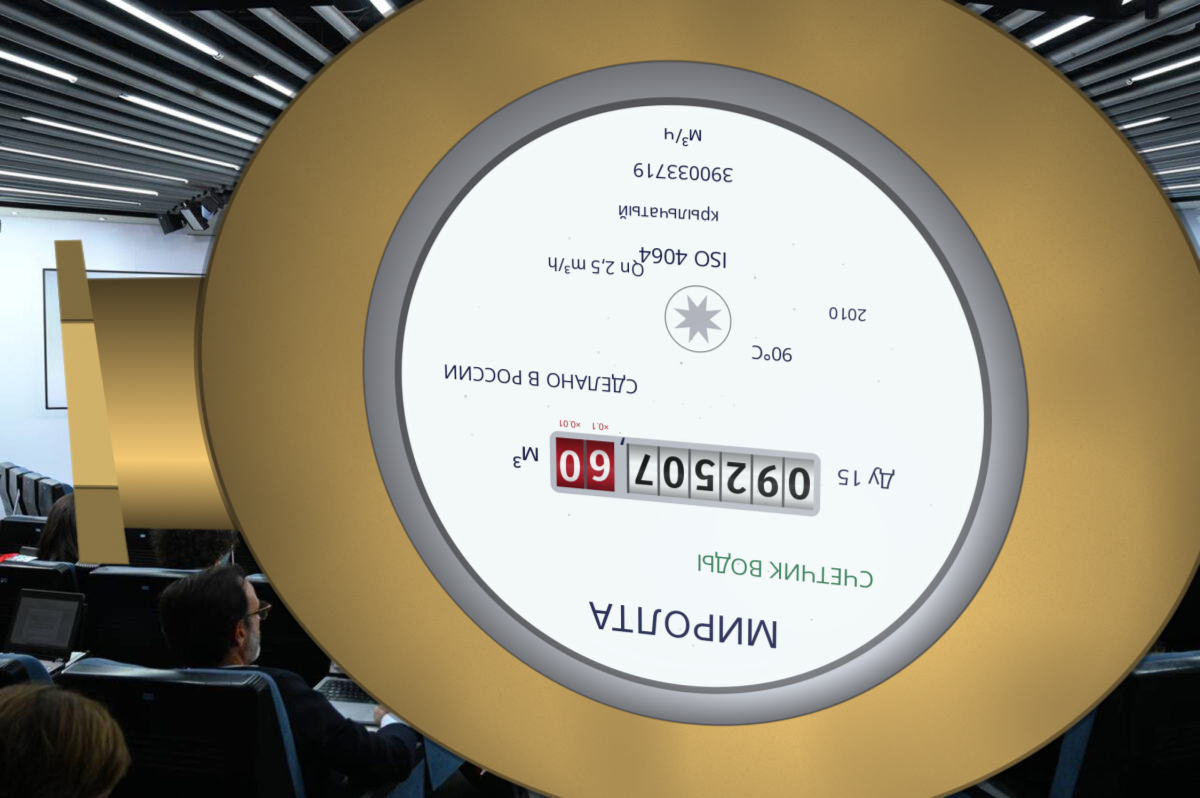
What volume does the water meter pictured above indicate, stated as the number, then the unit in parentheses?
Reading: 92507.60 (m³)
